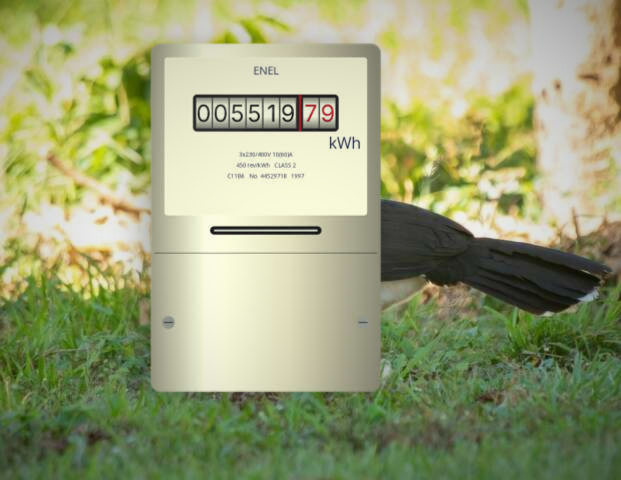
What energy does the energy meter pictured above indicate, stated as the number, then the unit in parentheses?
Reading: 5519.79 (kWh)
